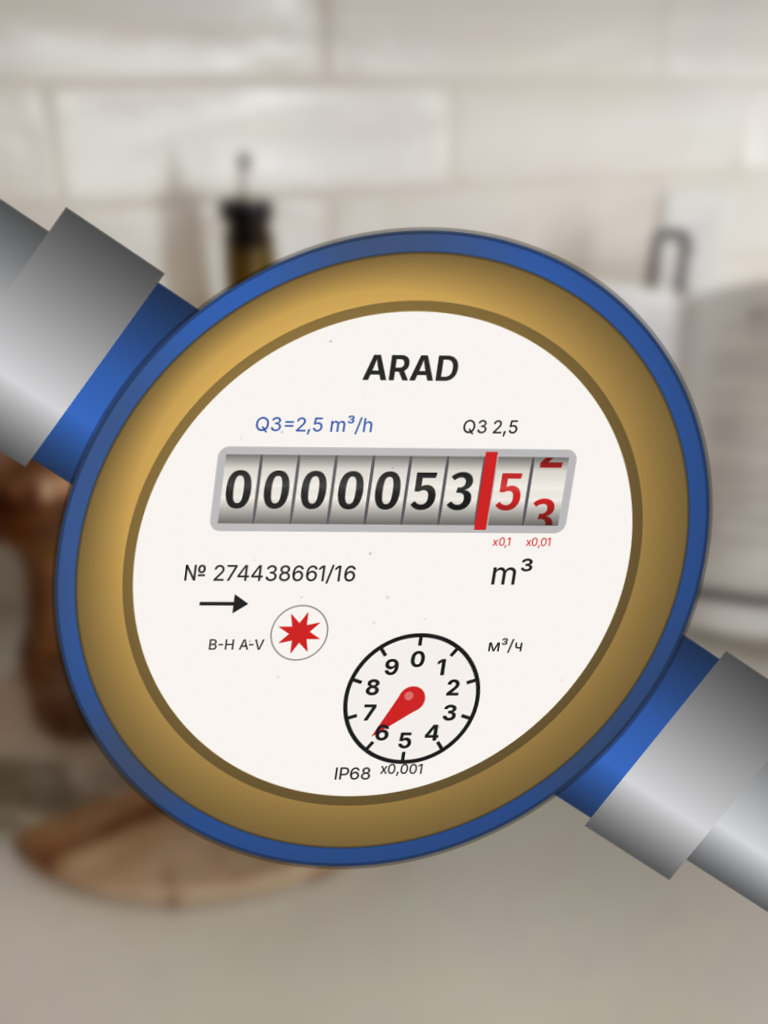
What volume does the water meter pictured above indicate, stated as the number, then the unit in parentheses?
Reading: 53.526 (m³)
